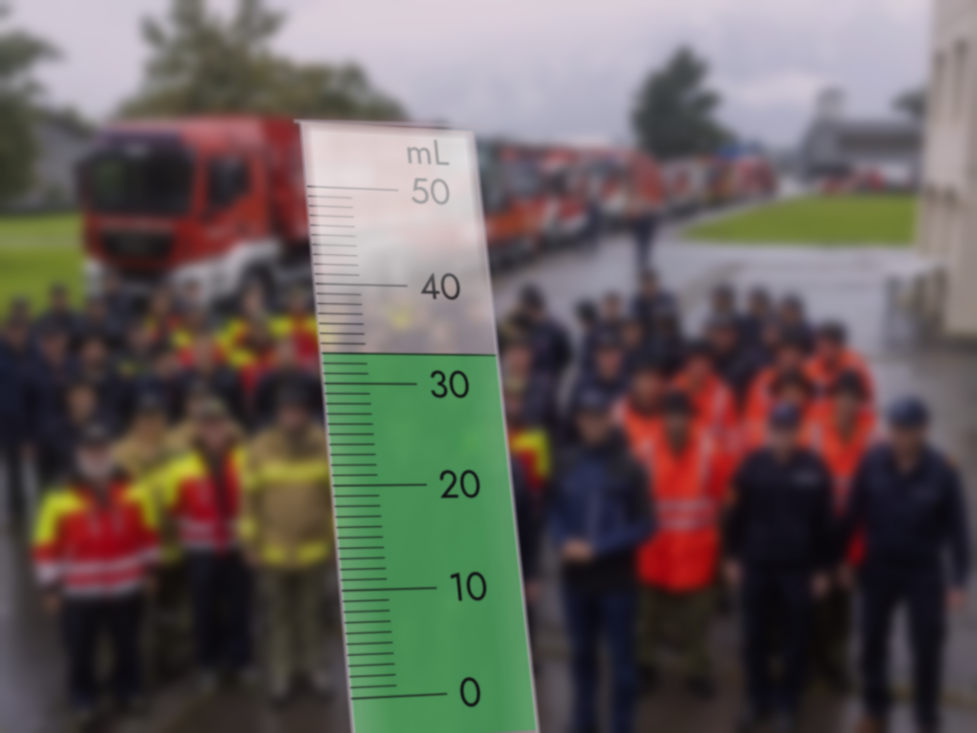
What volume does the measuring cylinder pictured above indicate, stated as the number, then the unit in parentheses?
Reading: 33 (mL)
